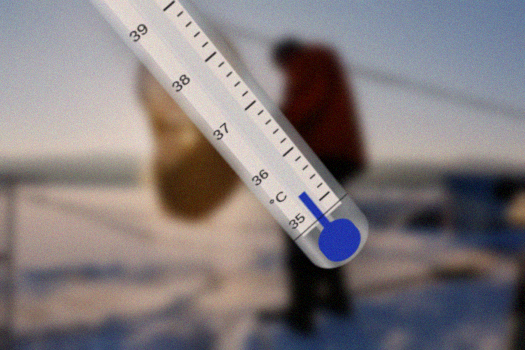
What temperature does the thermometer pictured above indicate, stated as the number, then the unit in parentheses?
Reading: 35.3 (°C)
